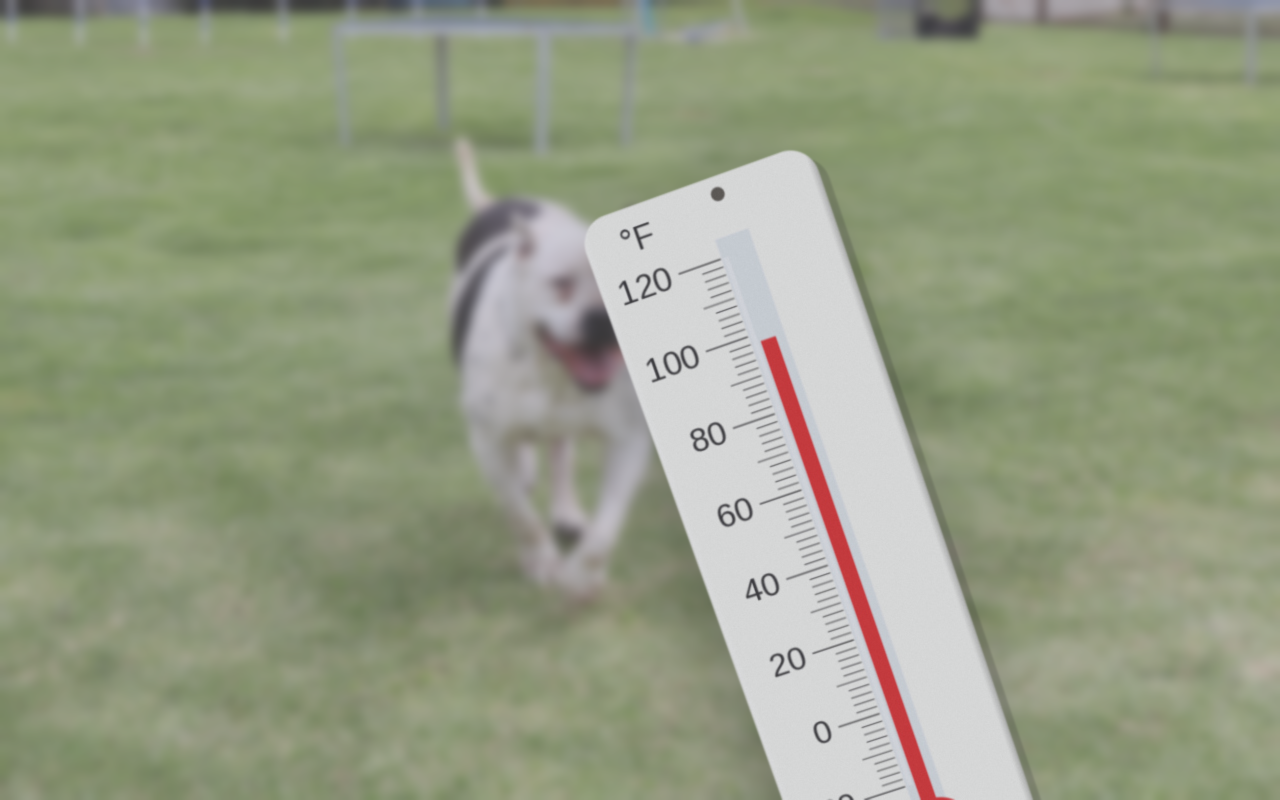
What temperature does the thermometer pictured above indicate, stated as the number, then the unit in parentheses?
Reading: 98 (°F)
